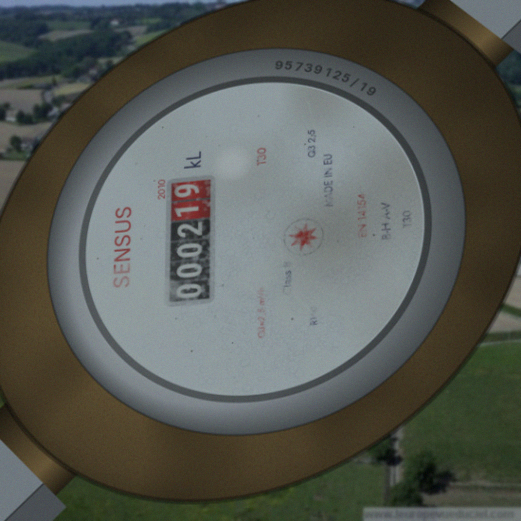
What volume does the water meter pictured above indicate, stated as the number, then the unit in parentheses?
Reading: 2.19 (kL)
